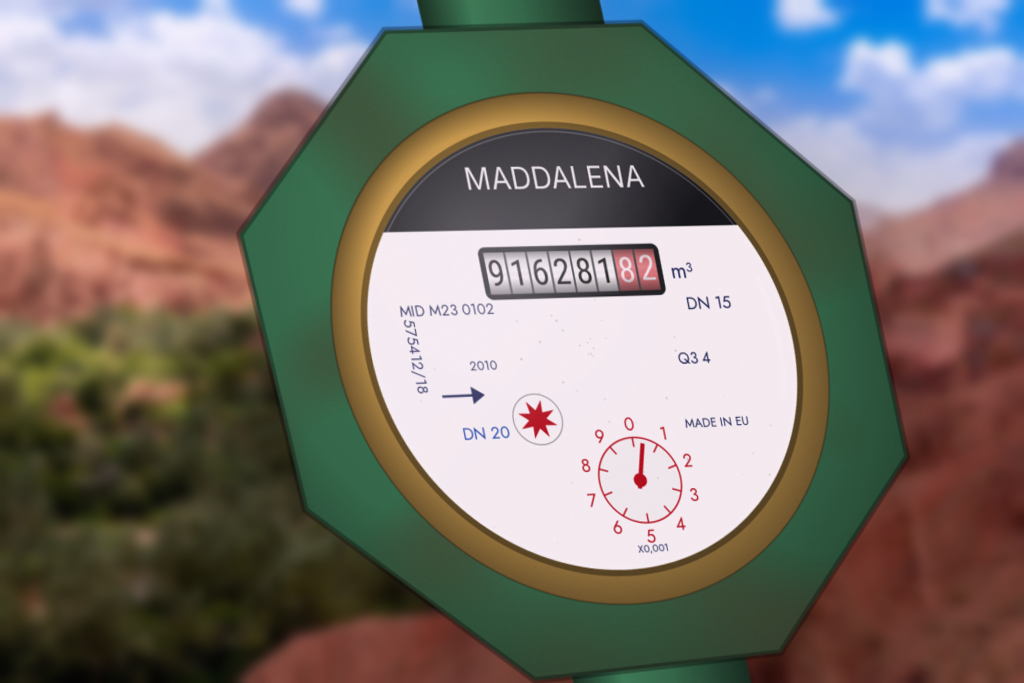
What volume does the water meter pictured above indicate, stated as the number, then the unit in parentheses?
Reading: 916281.820 (m³)
